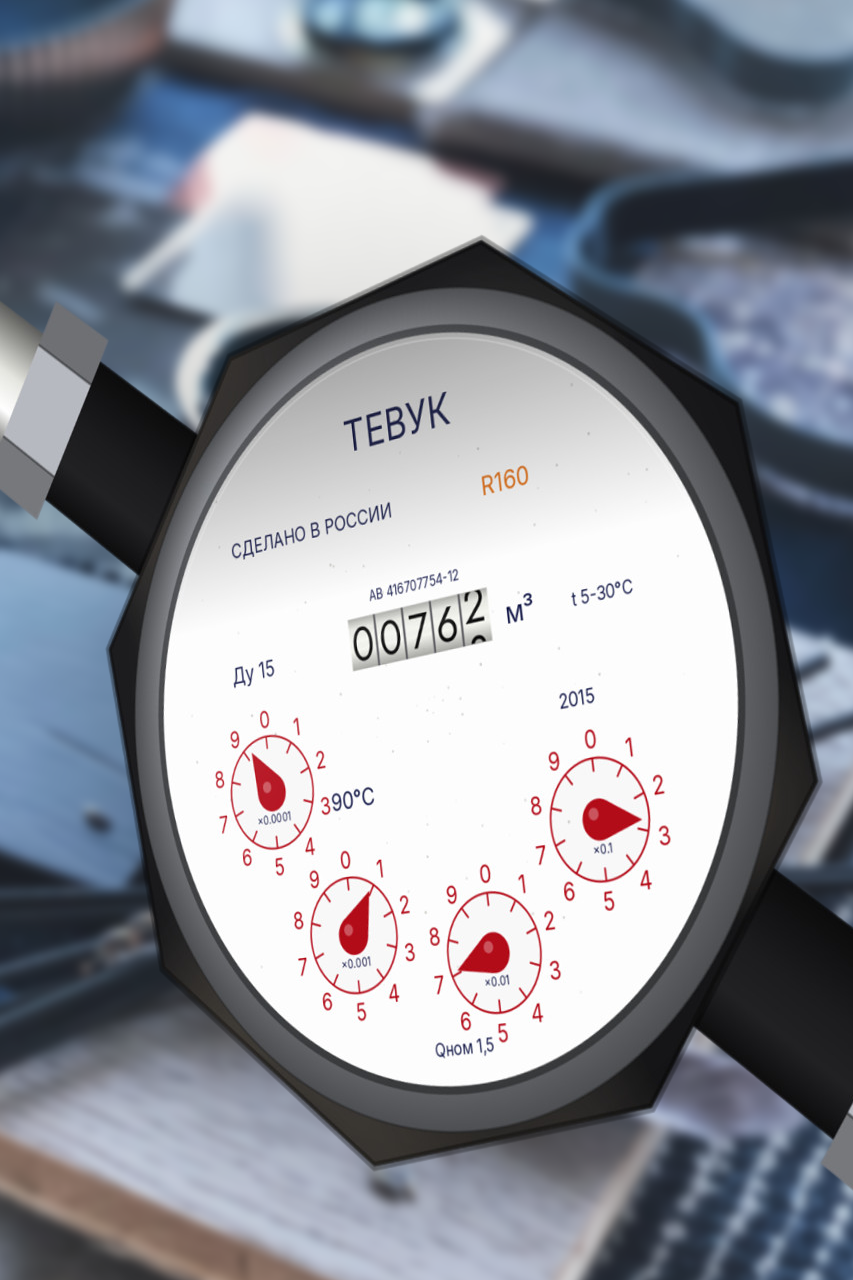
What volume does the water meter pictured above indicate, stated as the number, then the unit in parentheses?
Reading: 762.2709 (m³)
